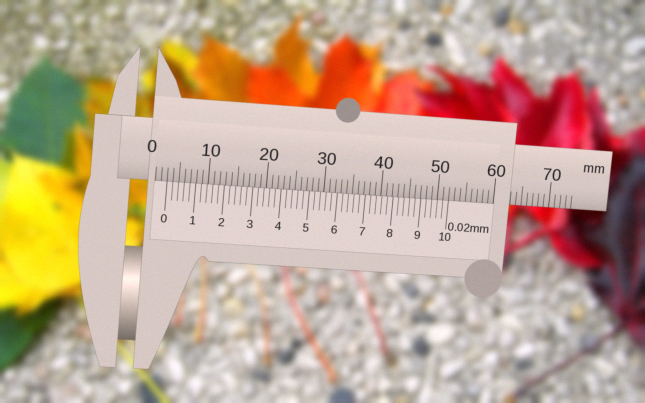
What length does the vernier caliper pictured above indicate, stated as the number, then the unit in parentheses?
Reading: 3.0 (mm)
